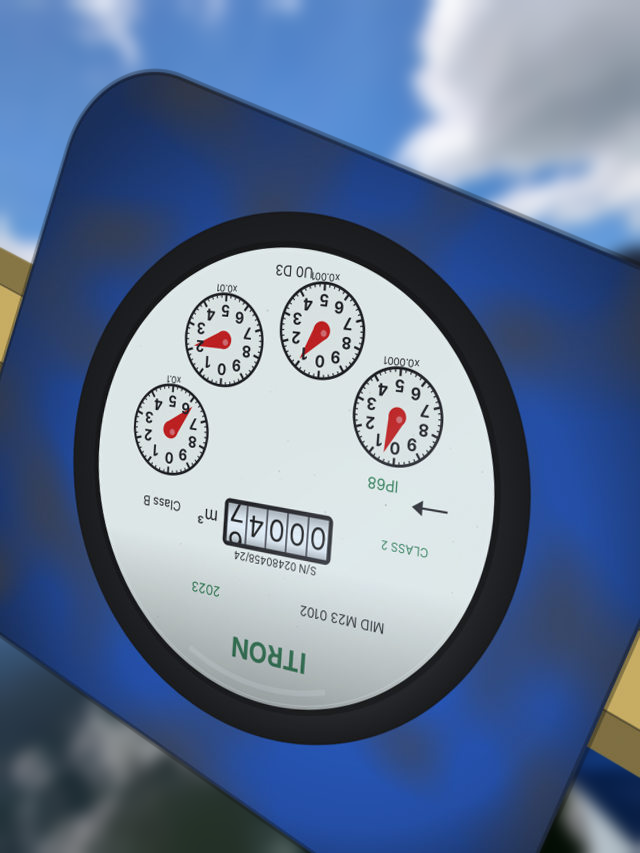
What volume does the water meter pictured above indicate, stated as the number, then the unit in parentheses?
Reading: 46.6210 (m³)
